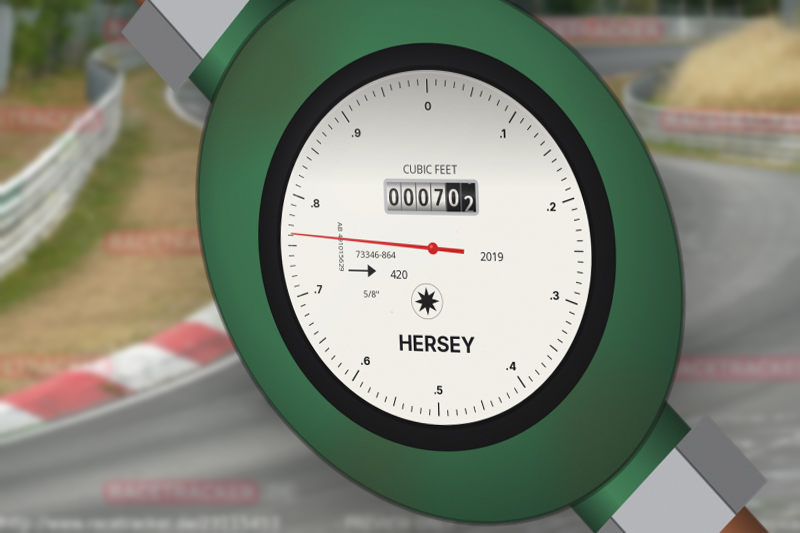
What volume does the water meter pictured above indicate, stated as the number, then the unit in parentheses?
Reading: 701.76 (ft³)
